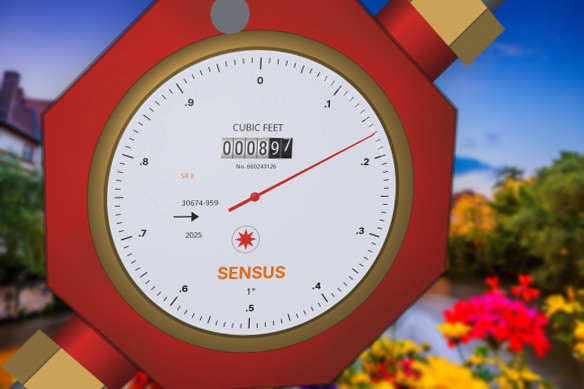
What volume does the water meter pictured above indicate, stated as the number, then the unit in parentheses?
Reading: 897.17 (ft³)
